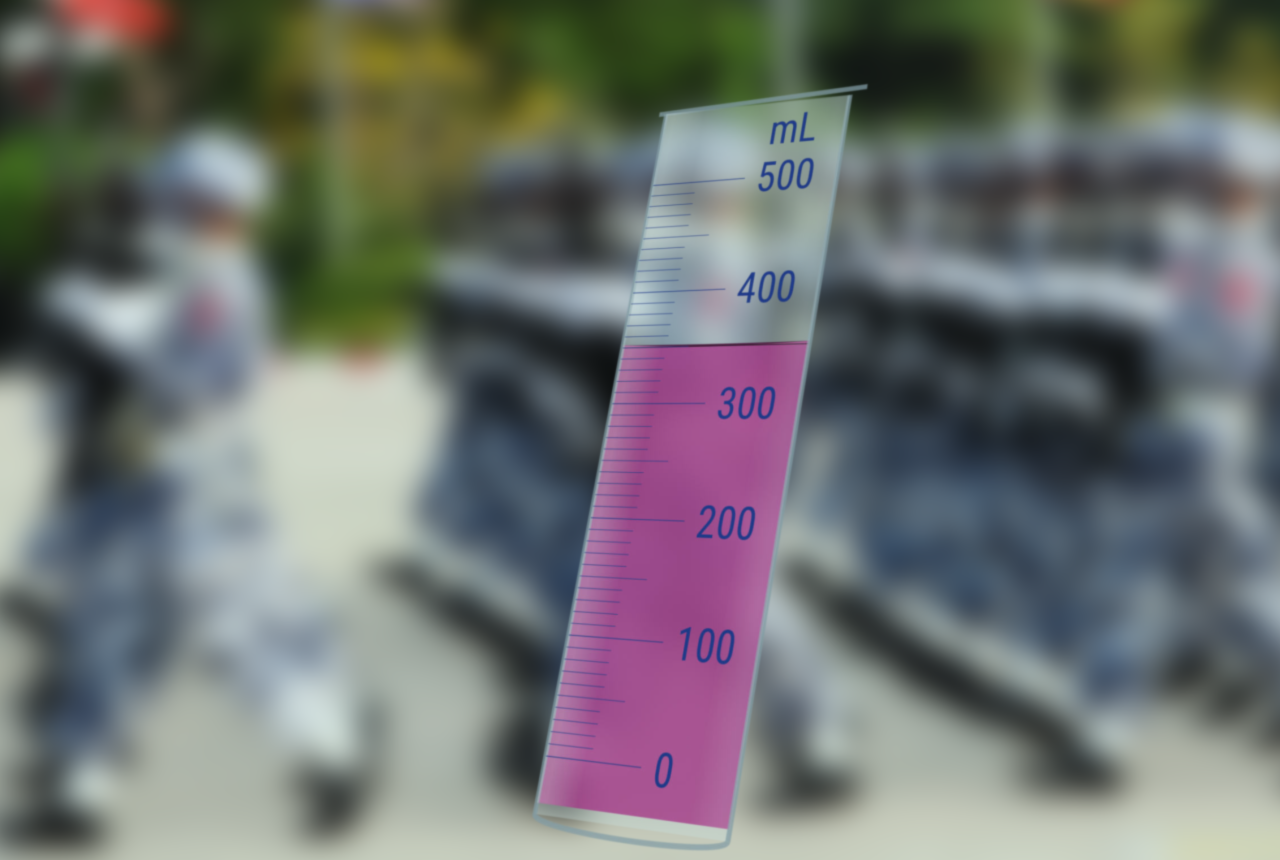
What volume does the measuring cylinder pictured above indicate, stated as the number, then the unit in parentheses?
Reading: 350 (mL)
